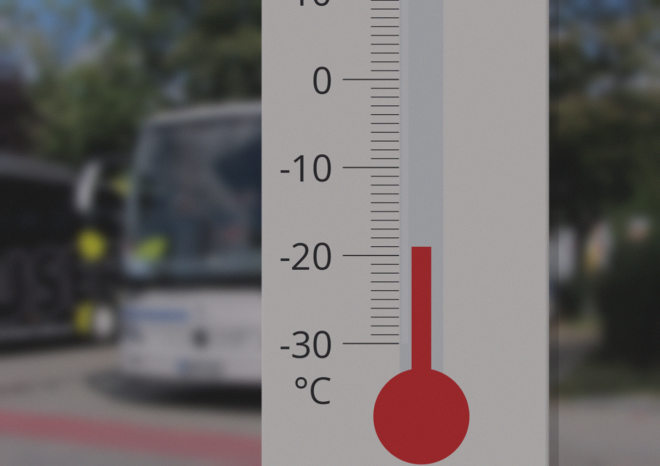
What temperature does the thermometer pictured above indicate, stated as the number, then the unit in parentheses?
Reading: -19 (°C)
